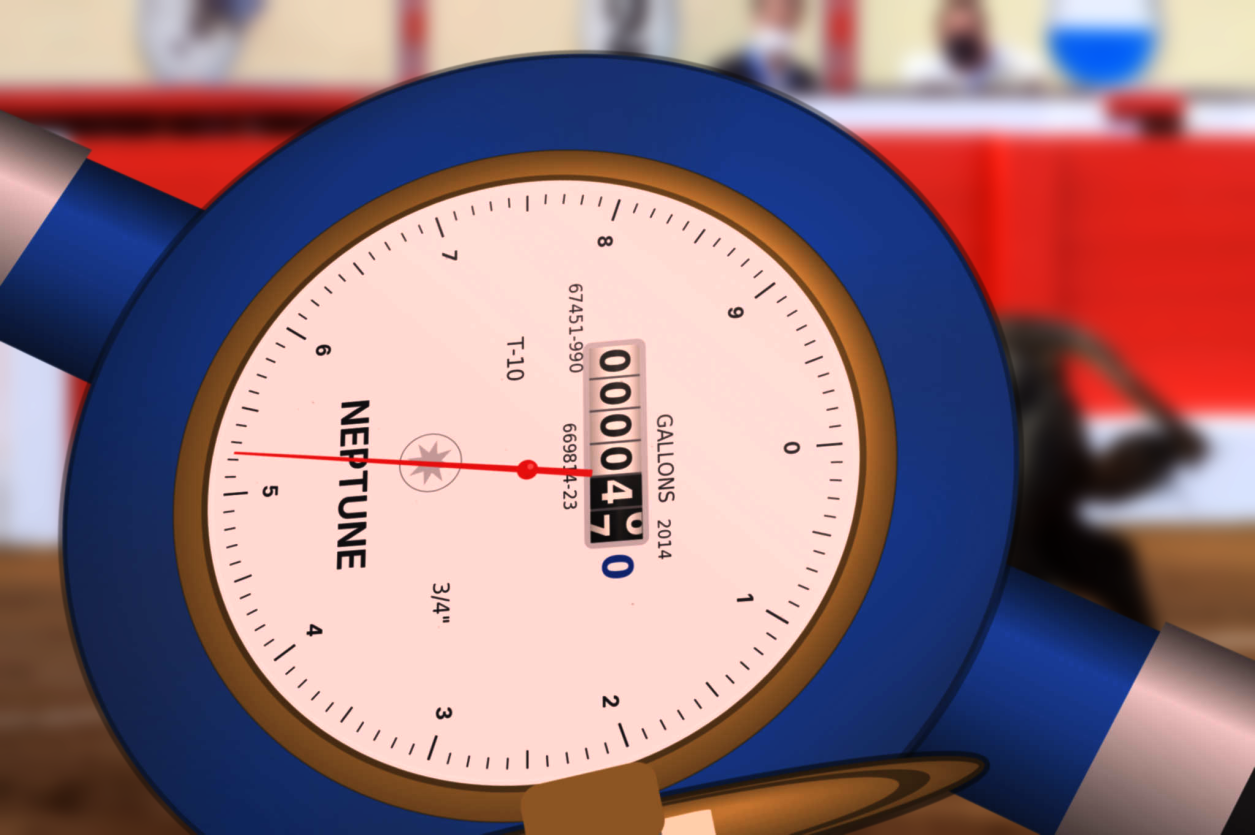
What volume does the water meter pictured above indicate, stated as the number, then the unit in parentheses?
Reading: 465.2 (gal)
